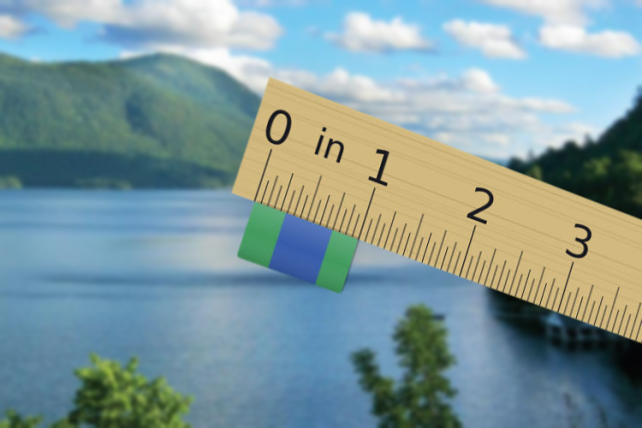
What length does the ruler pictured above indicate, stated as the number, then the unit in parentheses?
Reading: 1 (in)
